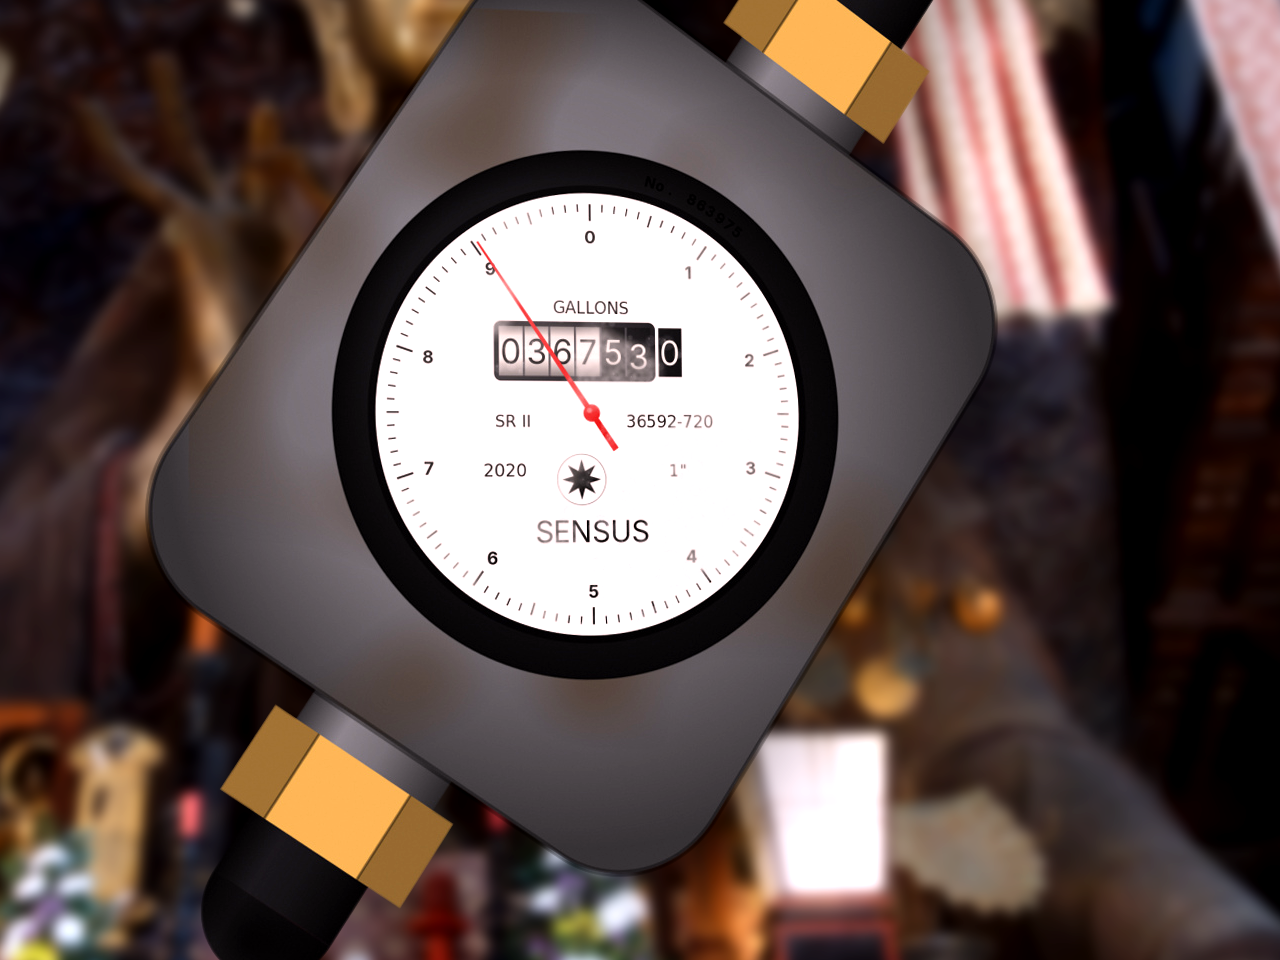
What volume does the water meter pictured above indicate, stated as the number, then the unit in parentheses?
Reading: 367529.0 (gal)
